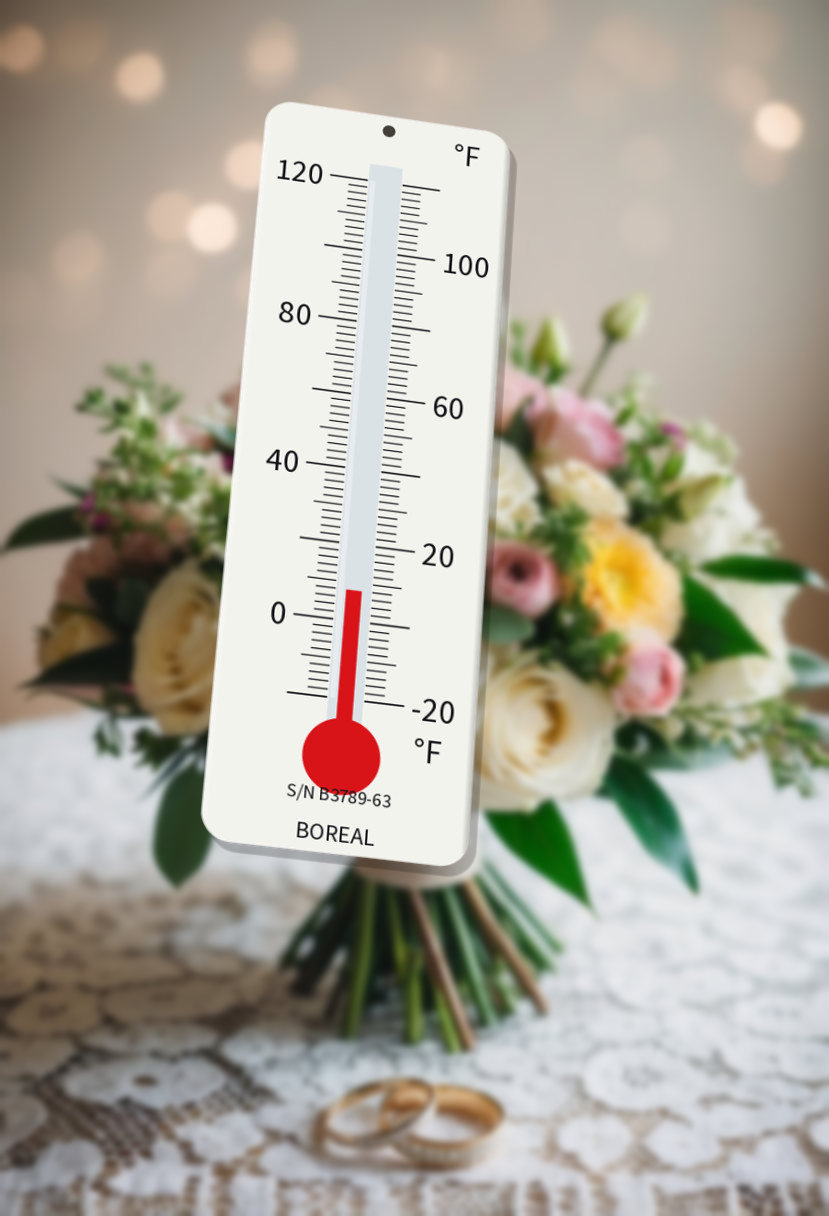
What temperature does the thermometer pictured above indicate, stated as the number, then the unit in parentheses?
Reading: 8 (°F)
